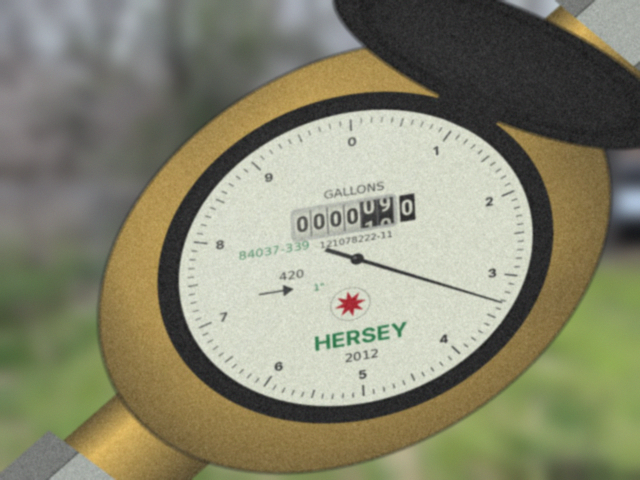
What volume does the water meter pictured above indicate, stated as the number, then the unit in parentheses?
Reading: 93.3 (gal)
